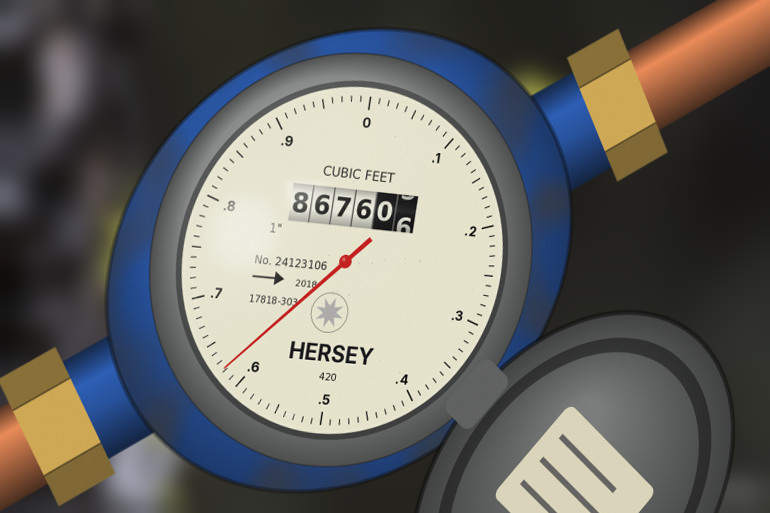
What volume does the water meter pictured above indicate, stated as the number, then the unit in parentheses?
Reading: 867605.62 (ft³)
